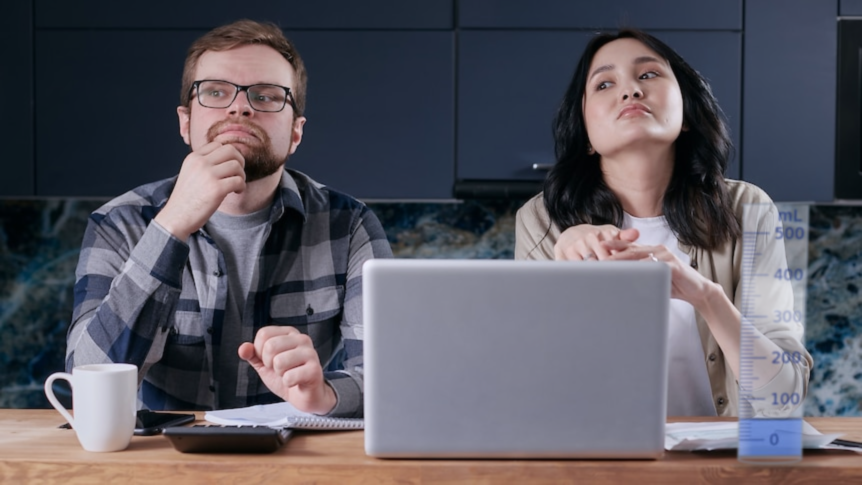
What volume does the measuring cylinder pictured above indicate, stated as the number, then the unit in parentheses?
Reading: 50 (mL)
